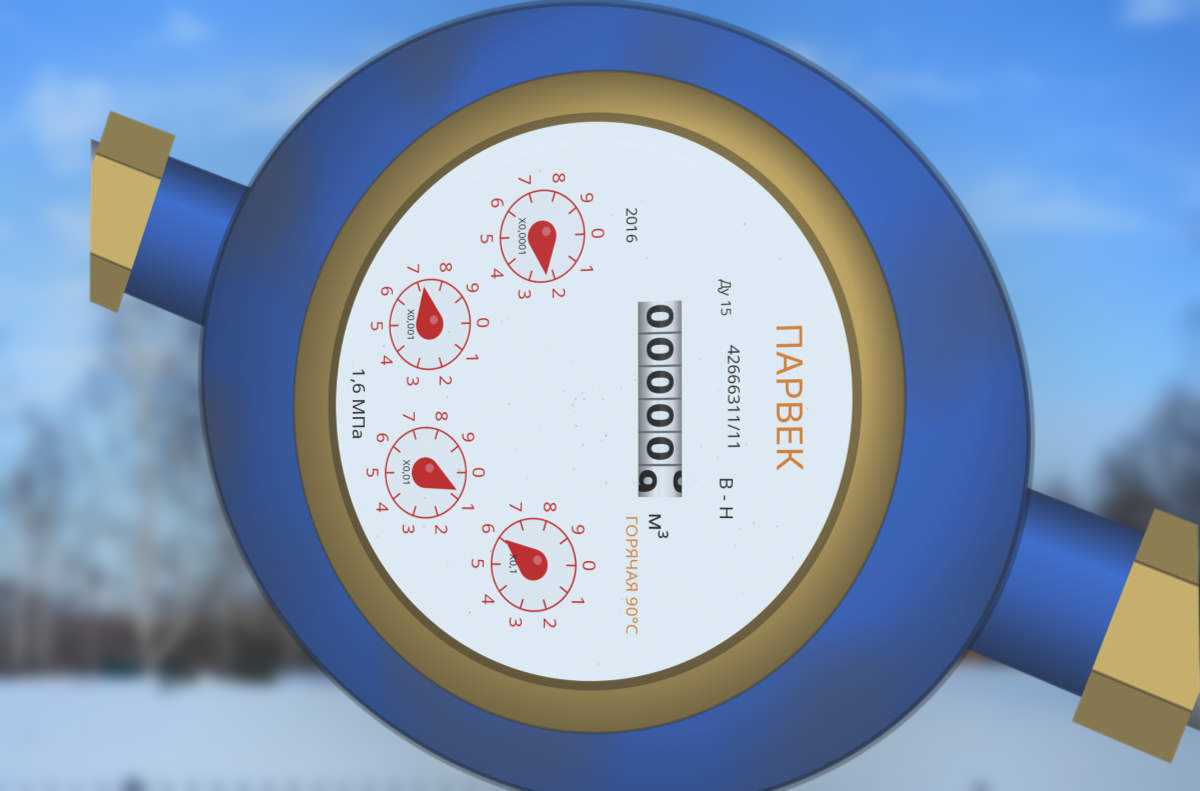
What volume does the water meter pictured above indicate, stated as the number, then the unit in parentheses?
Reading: 8.6072 (m³)
